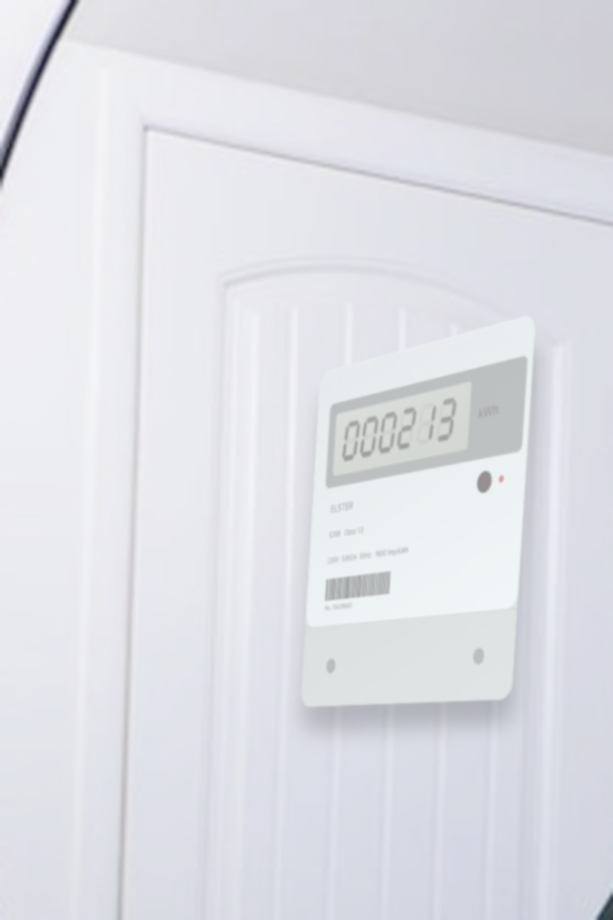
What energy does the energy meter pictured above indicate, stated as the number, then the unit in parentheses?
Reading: 213 (kWh)
